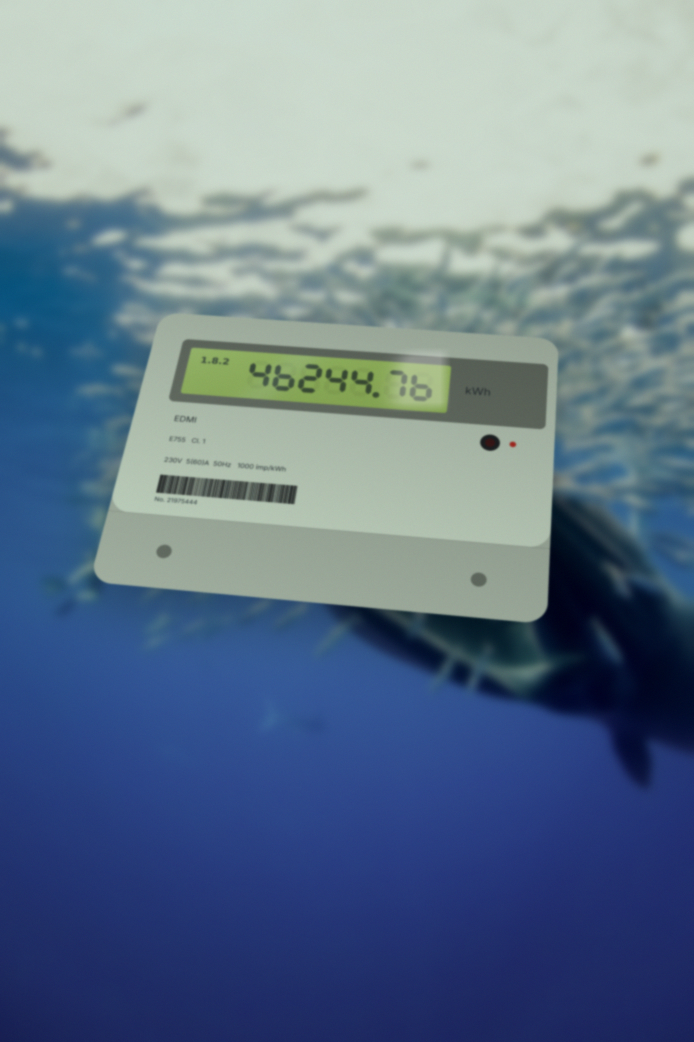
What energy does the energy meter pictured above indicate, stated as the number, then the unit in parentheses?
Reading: 46244.76 (kWh)
